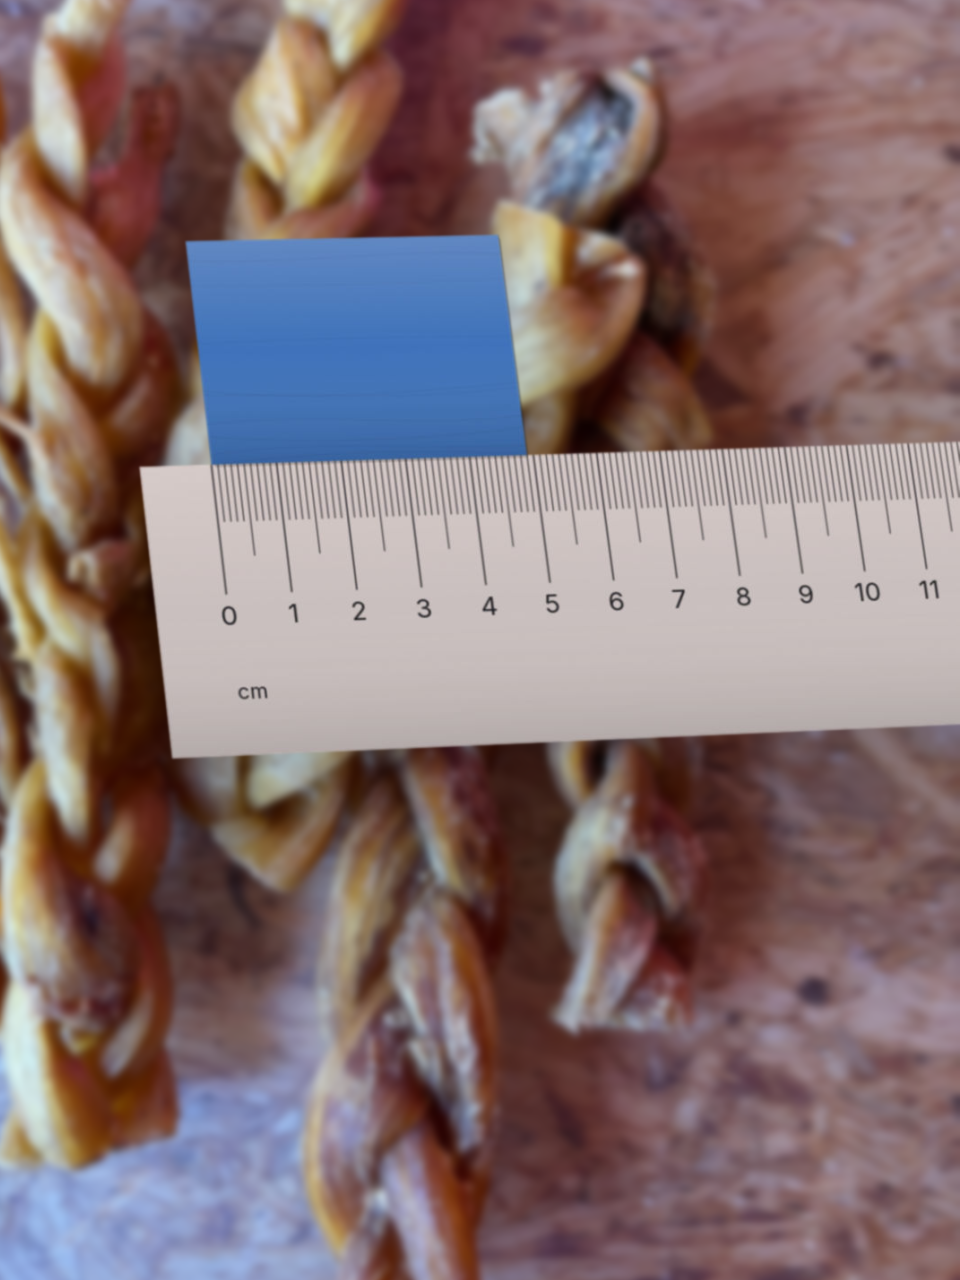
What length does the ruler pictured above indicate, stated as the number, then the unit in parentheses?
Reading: 4.9 (cm)
